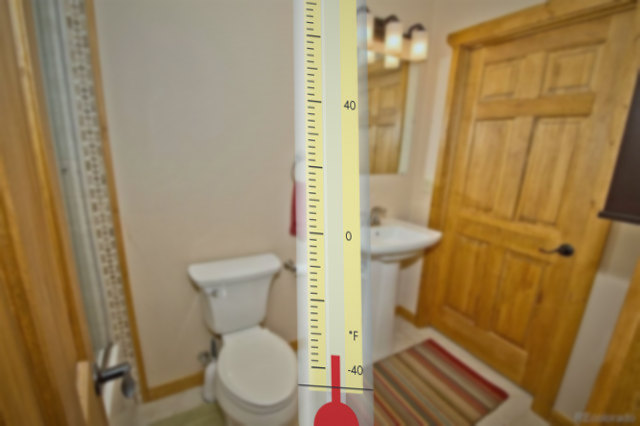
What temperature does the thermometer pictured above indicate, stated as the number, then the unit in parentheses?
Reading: -36 (°F)
